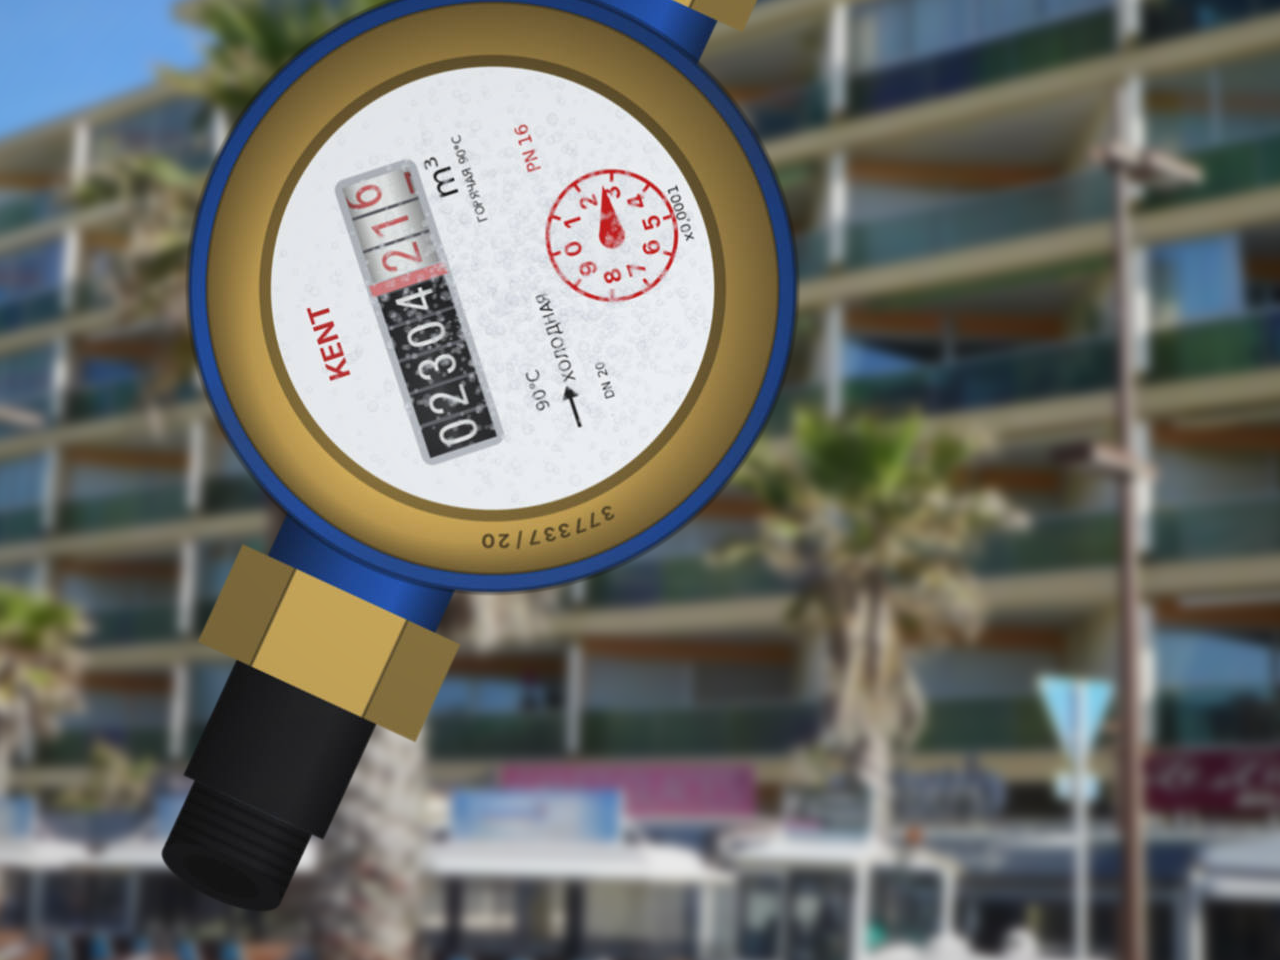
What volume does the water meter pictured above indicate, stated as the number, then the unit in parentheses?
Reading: 2304.2162 (m³)
